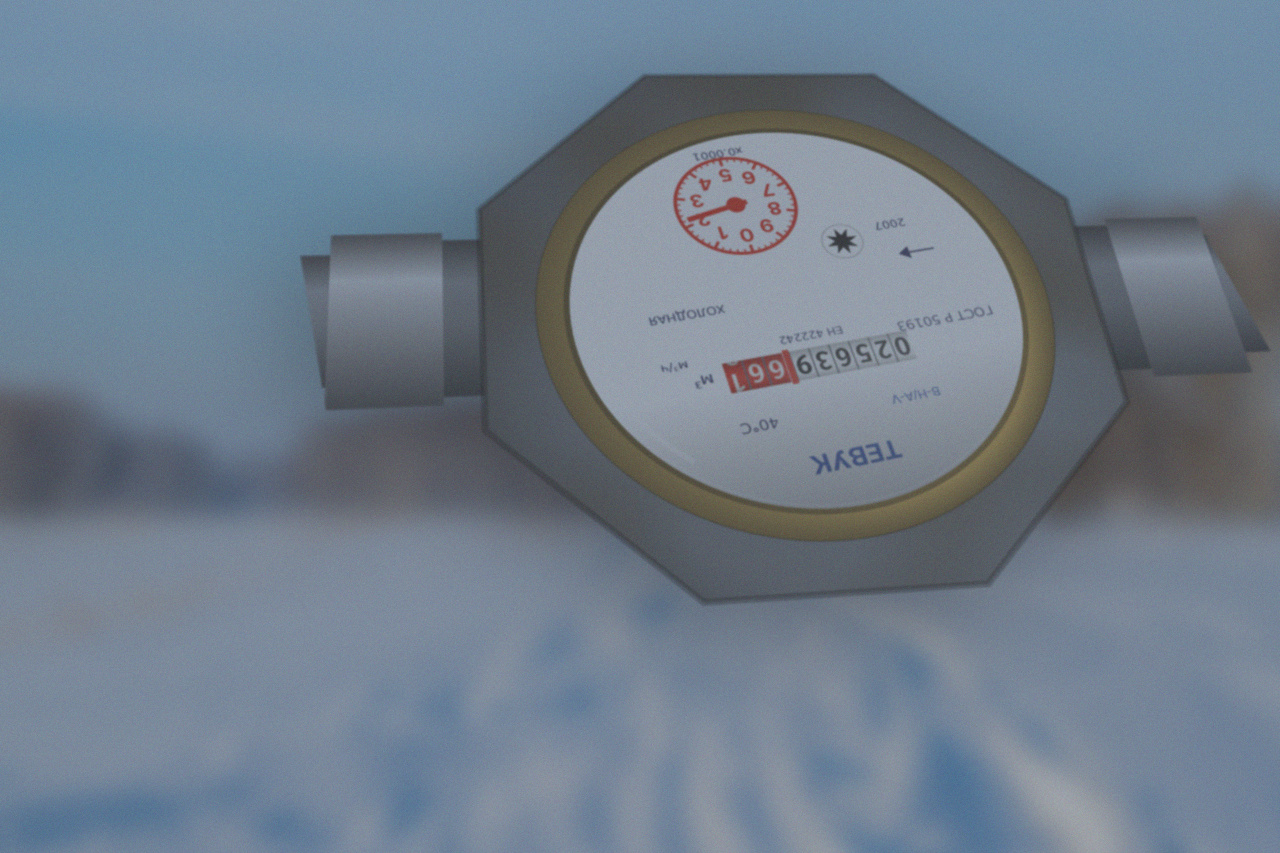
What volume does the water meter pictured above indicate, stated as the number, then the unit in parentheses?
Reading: 25639.6612 (m³)
